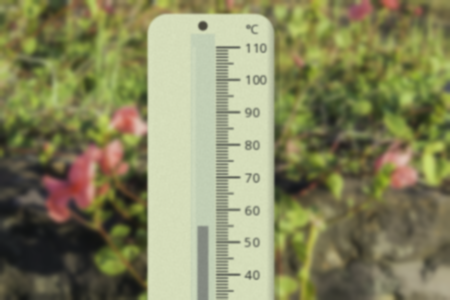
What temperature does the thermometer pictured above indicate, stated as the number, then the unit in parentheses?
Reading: 55 (°C)
